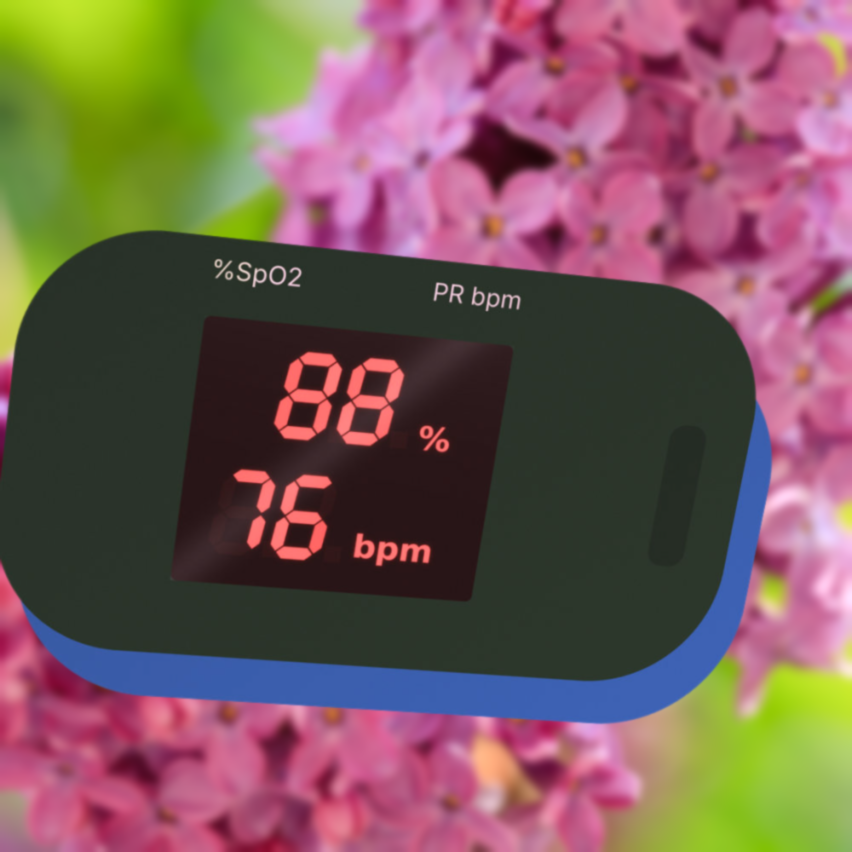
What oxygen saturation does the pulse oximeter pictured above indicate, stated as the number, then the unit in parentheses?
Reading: 88 (%)
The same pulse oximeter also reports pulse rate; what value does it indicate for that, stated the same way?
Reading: 76 (bpm)
